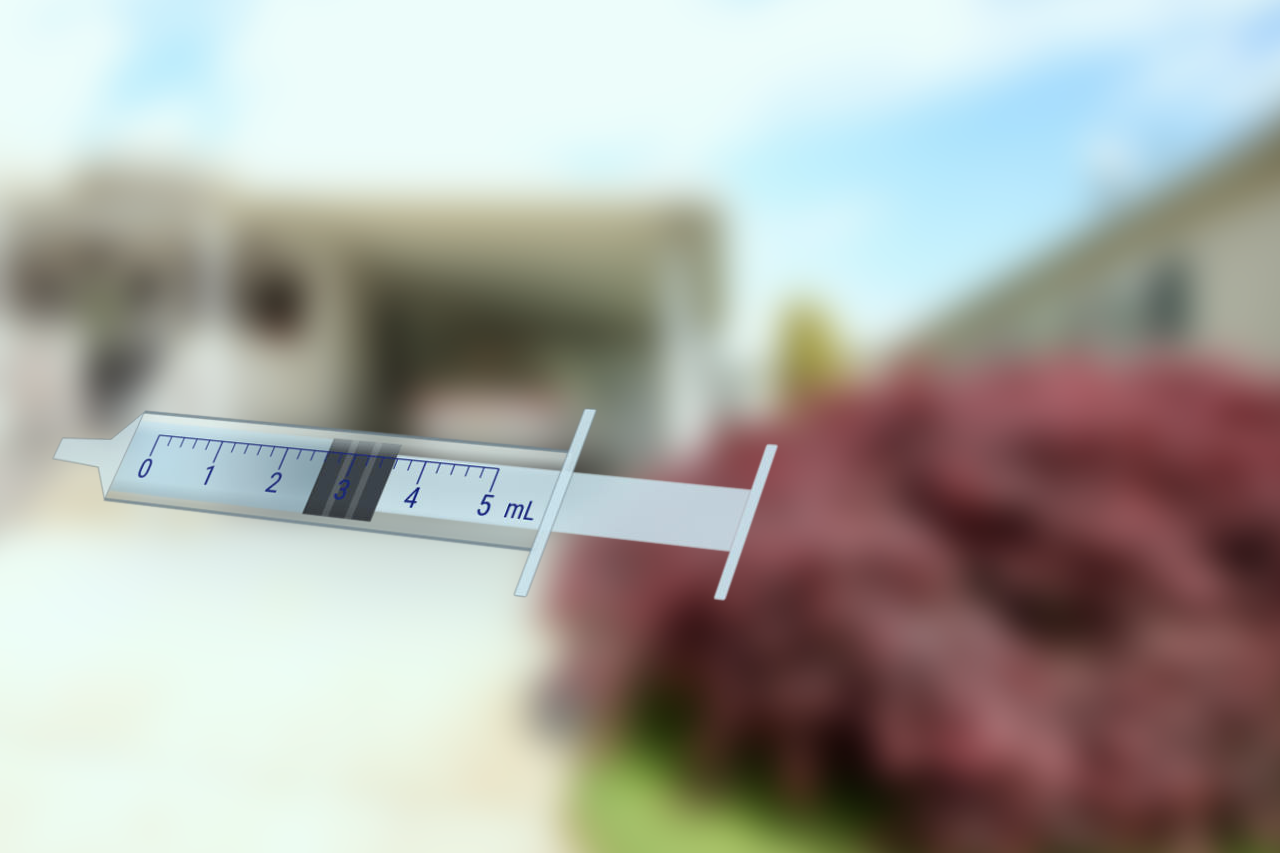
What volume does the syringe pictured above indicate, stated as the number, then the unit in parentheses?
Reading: 2.6 (mL)
